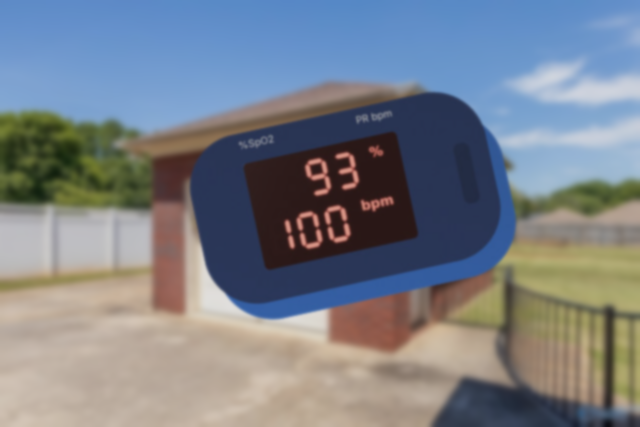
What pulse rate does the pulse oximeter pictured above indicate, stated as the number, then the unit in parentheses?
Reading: 100 (bpm)
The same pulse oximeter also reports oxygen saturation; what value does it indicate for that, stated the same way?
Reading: 93 (%)
